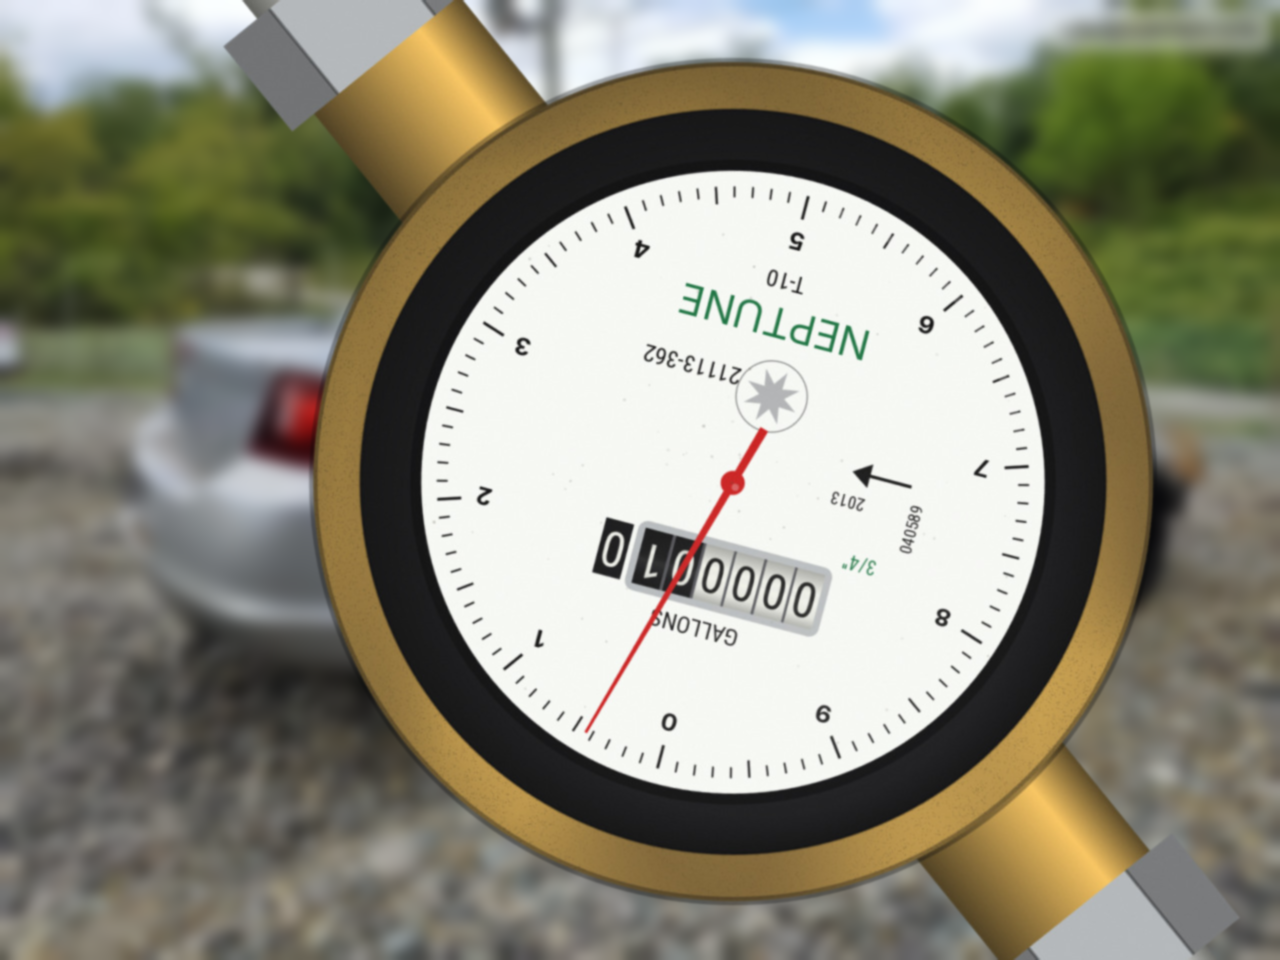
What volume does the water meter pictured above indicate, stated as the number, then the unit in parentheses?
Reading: 10.4 (gal)
